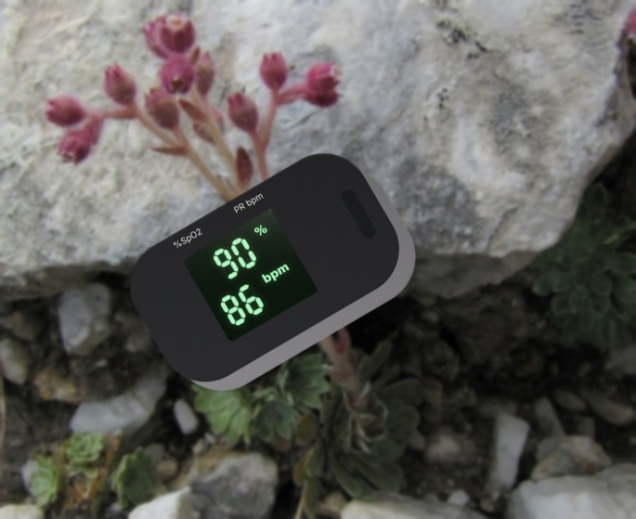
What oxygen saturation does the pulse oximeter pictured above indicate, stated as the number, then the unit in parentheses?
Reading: 90 (%)
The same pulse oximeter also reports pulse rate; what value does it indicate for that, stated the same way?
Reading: 86 (bpm)
